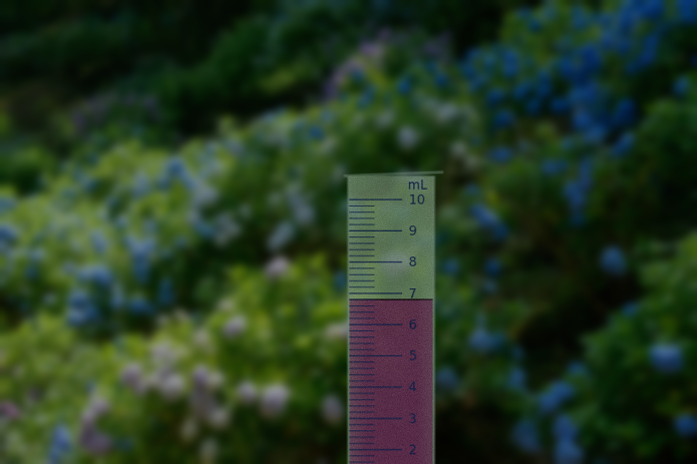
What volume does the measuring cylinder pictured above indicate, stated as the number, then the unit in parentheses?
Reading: 6.8 (mL)
